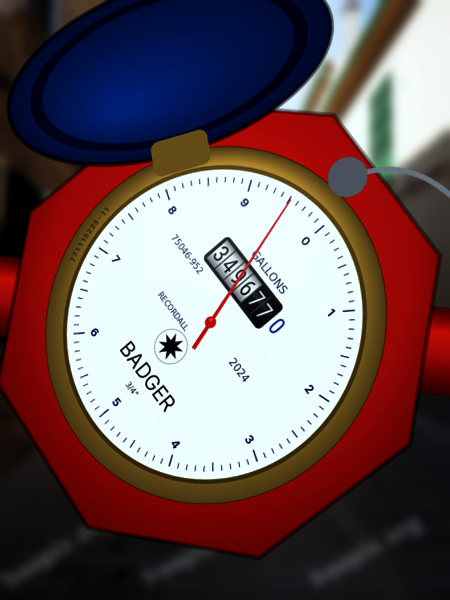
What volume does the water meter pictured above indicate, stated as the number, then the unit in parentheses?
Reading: 3496769.5 (gal)
